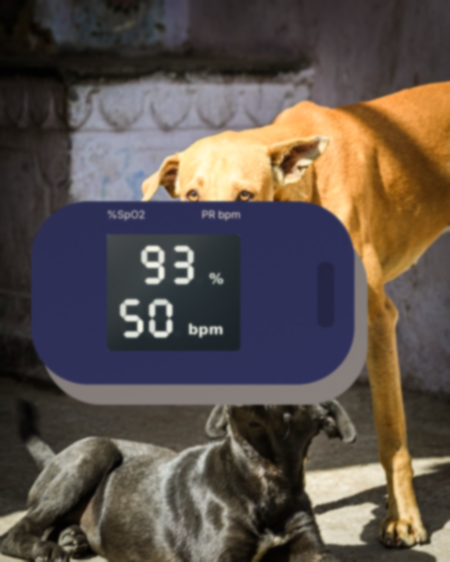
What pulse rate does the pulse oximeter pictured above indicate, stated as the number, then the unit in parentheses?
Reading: 50 (bpm)
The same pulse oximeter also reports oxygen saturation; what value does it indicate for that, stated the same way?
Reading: 93 (%)
